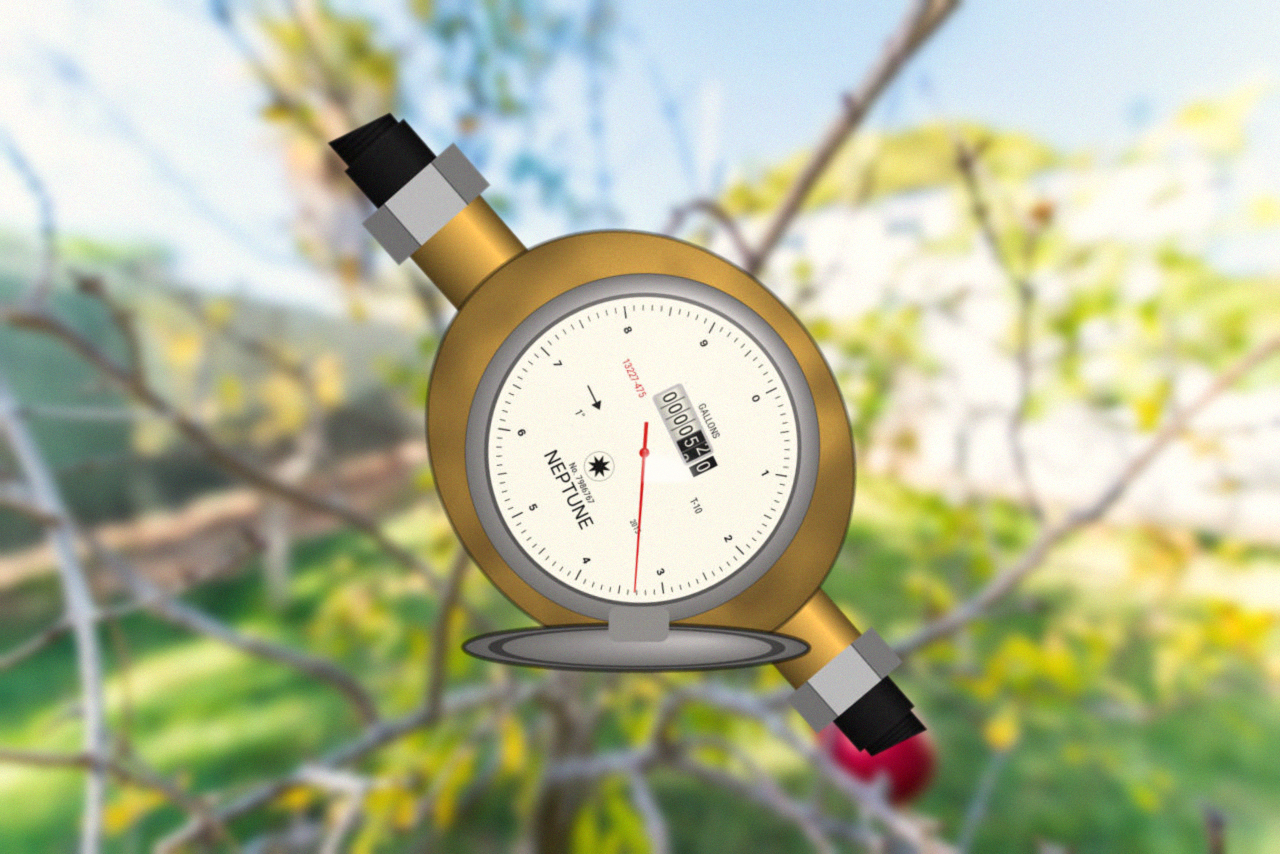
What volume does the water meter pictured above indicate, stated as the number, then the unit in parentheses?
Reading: 523.3 (gal)
